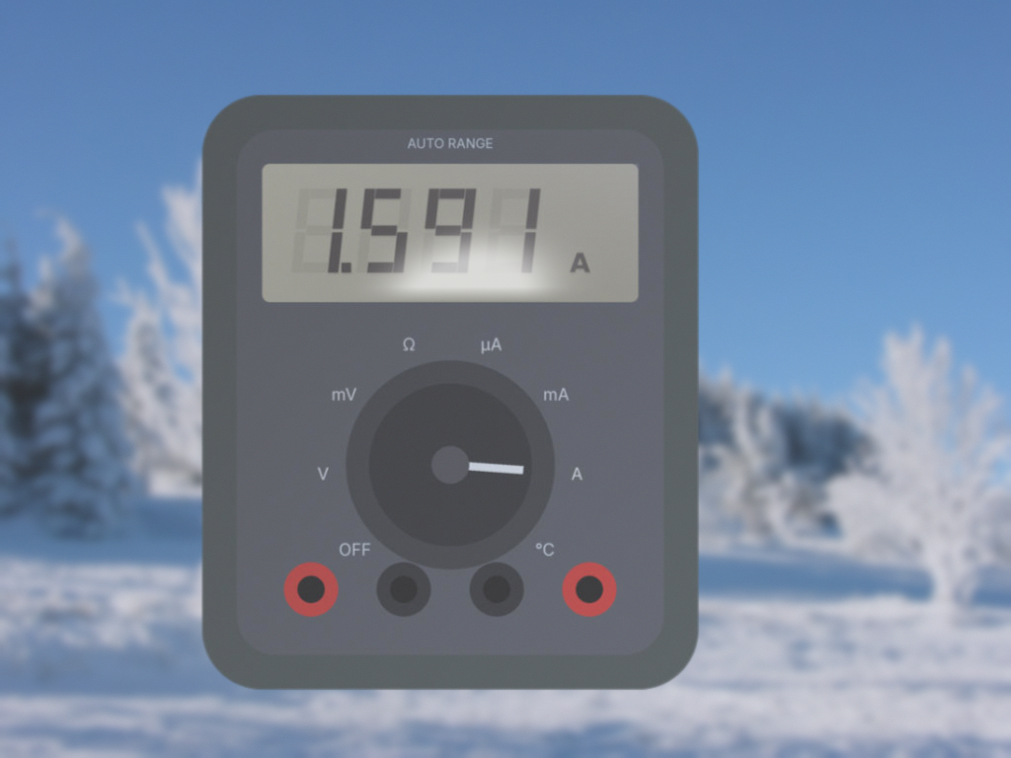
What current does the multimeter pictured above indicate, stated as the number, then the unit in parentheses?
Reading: 1.591 (A)
